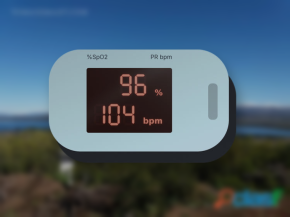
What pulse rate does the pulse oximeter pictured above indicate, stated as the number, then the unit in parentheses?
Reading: 104 (bpm)
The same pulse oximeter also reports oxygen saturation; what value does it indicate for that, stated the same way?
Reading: 96 (%)
